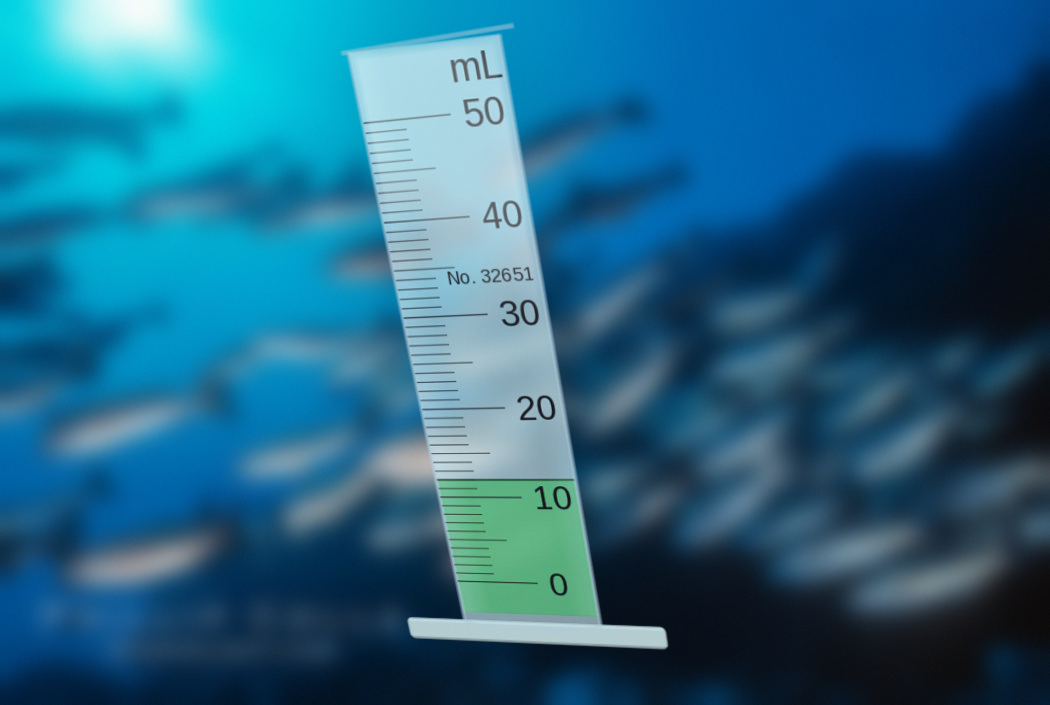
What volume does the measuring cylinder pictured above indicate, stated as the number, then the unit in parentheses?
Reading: 12 (mL)
